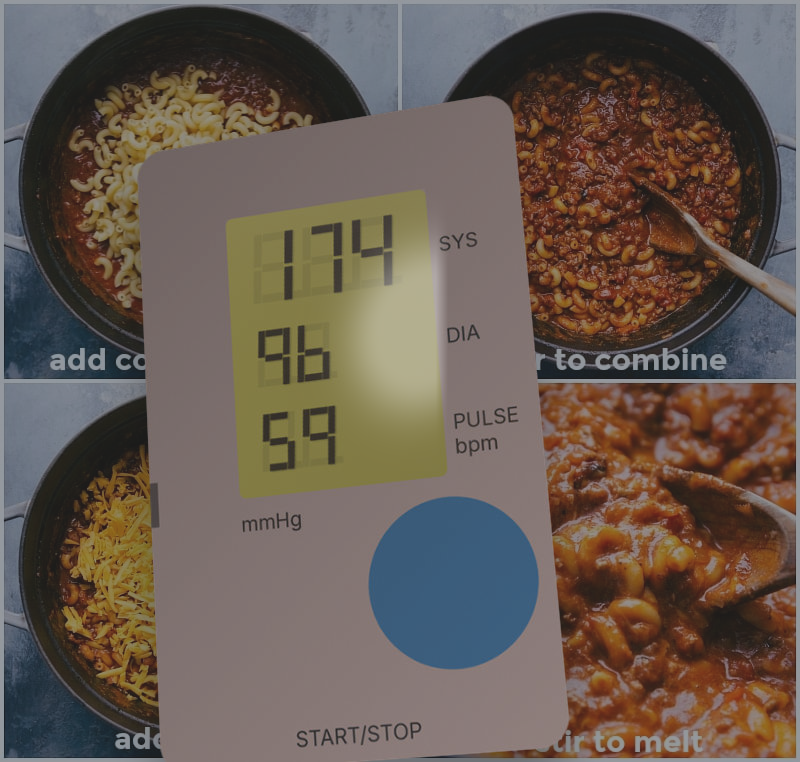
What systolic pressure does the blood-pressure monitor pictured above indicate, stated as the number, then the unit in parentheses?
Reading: 174 (mmHg)
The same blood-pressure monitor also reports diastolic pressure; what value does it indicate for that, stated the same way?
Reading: 96 (mmHg)
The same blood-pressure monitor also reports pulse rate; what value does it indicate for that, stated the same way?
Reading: 59 (bpm)
